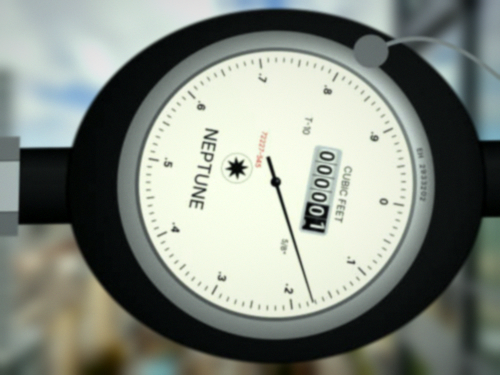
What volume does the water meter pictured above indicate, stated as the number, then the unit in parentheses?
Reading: 1.17 (ft³)
